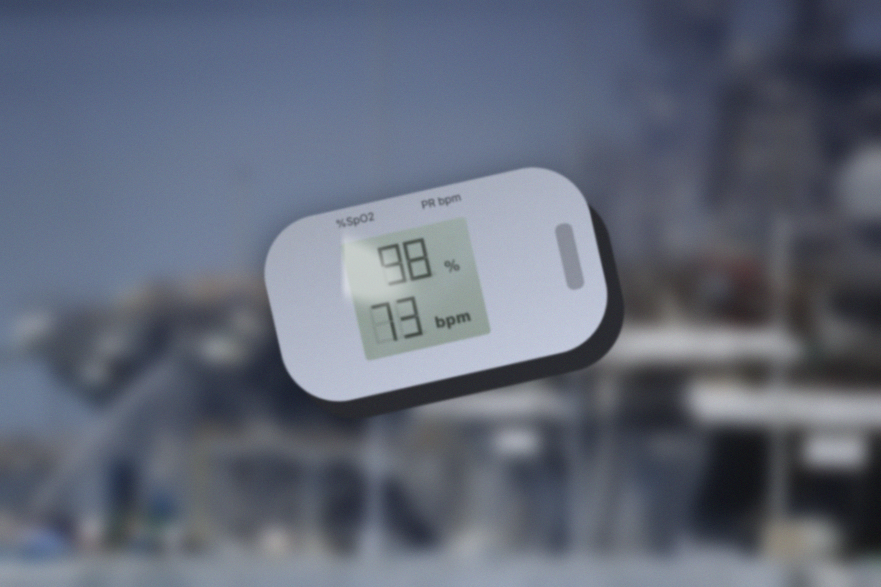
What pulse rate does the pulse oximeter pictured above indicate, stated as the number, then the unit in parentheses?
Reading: 73 (bpm)
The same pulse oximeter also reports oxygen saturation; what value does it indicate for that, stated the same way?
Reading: 98 (%)
